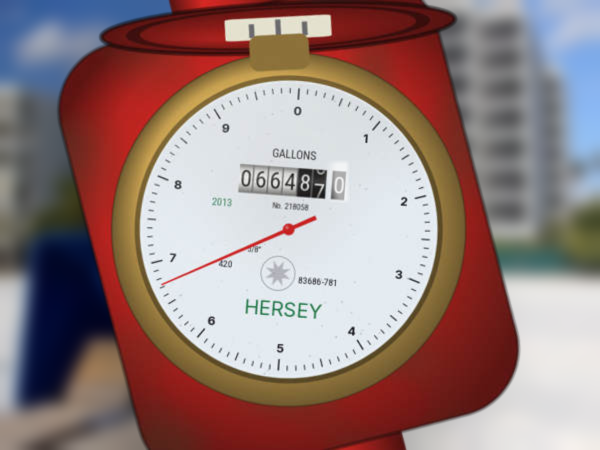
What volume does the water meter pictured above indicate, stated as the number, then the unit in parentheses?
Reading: 664866.7 (gal)
